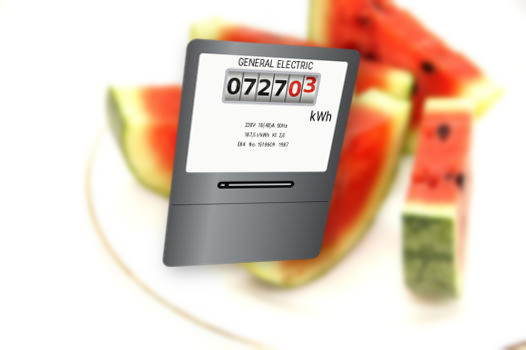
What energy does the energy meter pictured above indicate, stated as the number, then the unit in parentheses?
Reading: 727.03 (kWh)
